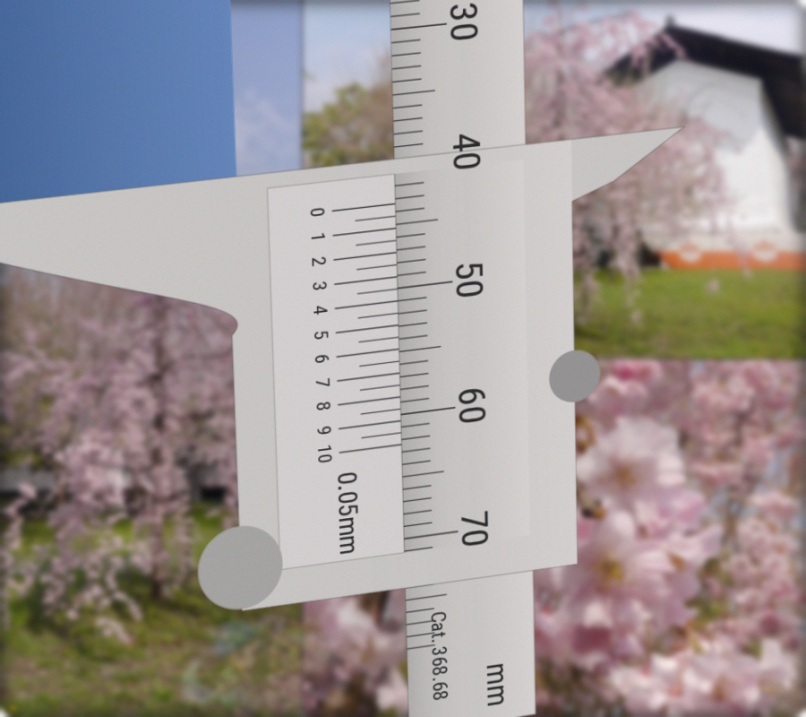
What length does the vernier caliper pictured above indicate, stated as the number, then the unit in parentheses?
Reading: 43.4 (mm)
